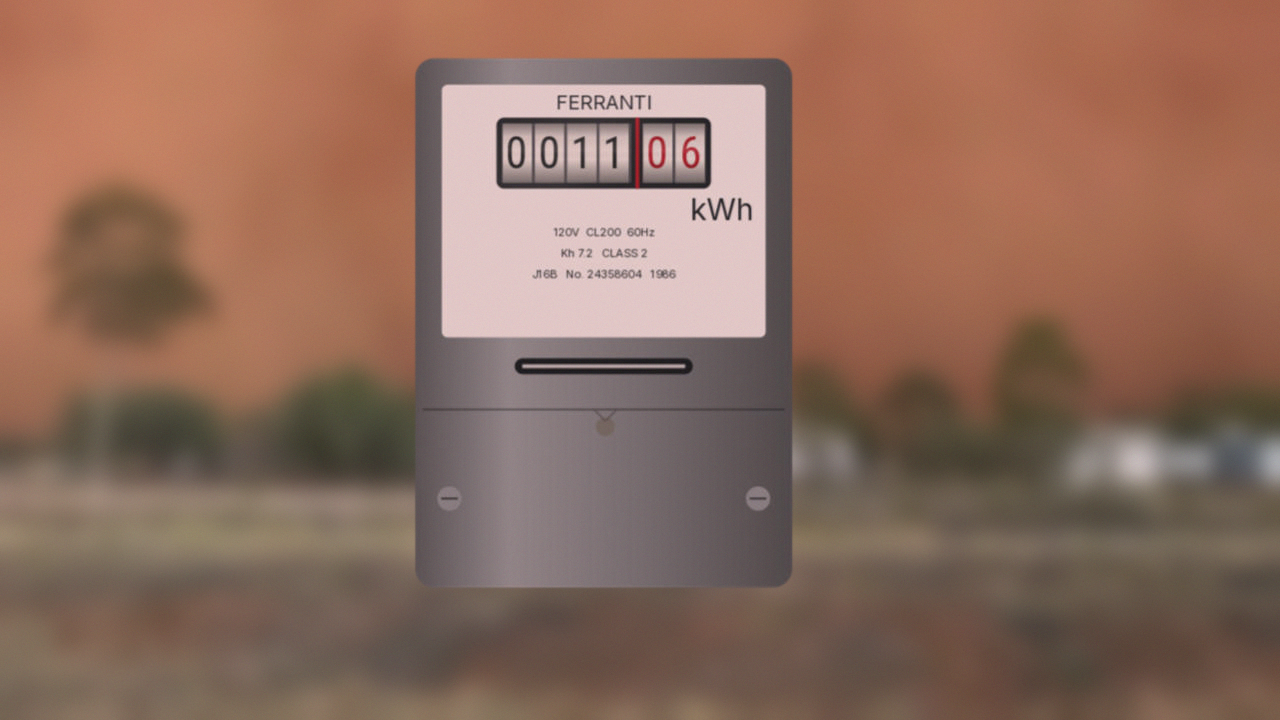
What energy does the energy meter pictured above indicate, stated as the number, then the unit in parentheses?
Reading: 11.06 (kWh)
